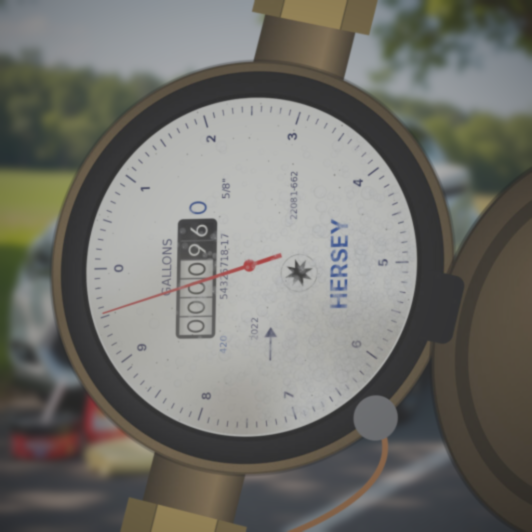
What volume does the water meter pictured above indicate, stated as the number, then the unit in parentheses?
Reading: 959.5 (gal)
